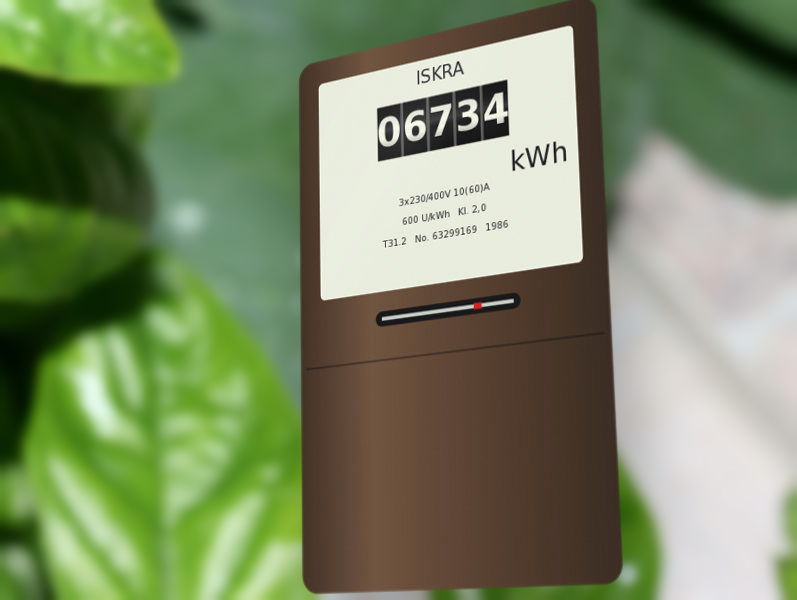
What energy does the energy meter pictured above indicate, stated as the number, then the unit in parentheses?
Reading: 6734 (kWh)
